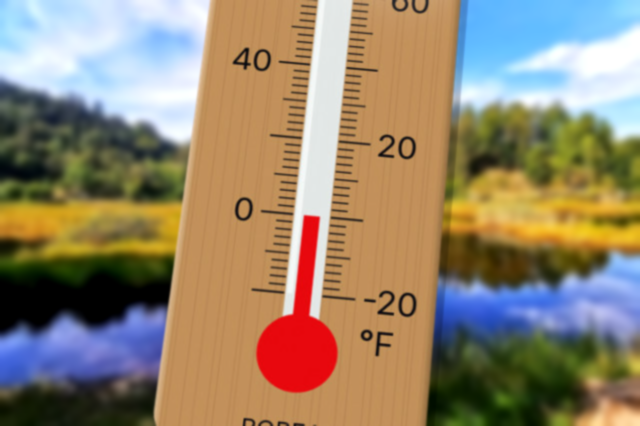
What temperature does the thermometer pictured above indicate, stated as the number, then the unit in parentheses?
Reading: 0 (°F)
